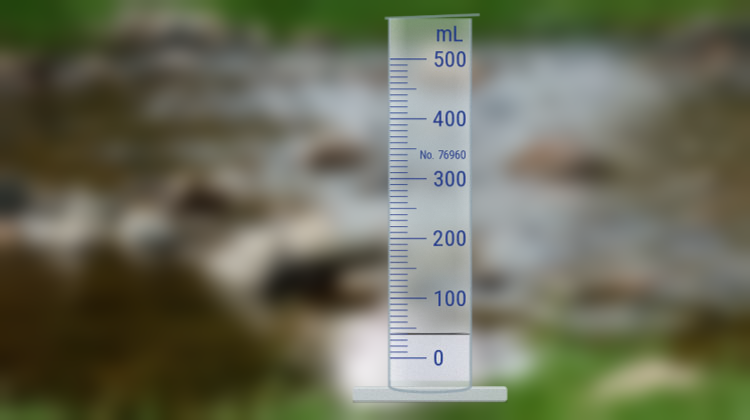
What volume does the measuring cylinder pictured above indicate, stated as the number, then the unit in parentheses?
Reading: 40 (mL)
